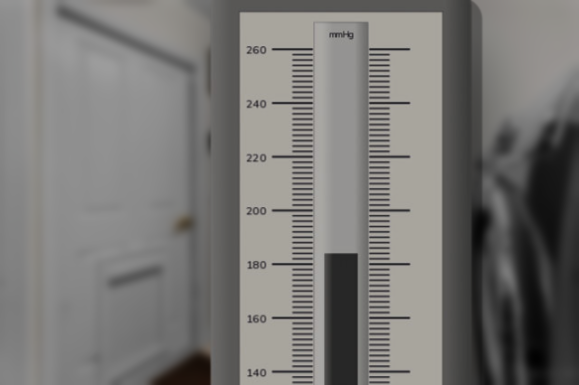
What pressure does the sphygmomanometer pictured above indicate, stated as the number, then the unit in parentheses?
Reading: 184 (mmHg)
